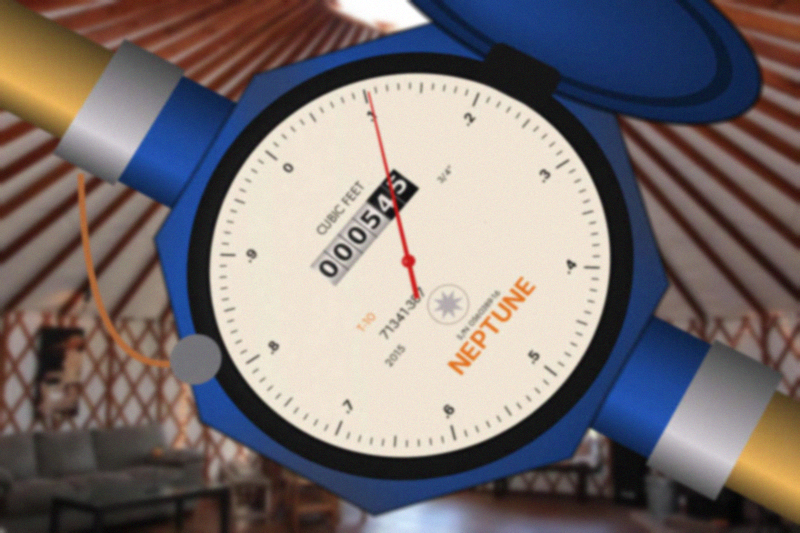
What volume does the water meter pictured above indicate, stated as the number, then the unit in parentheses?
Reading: 545.10 (ft³)
